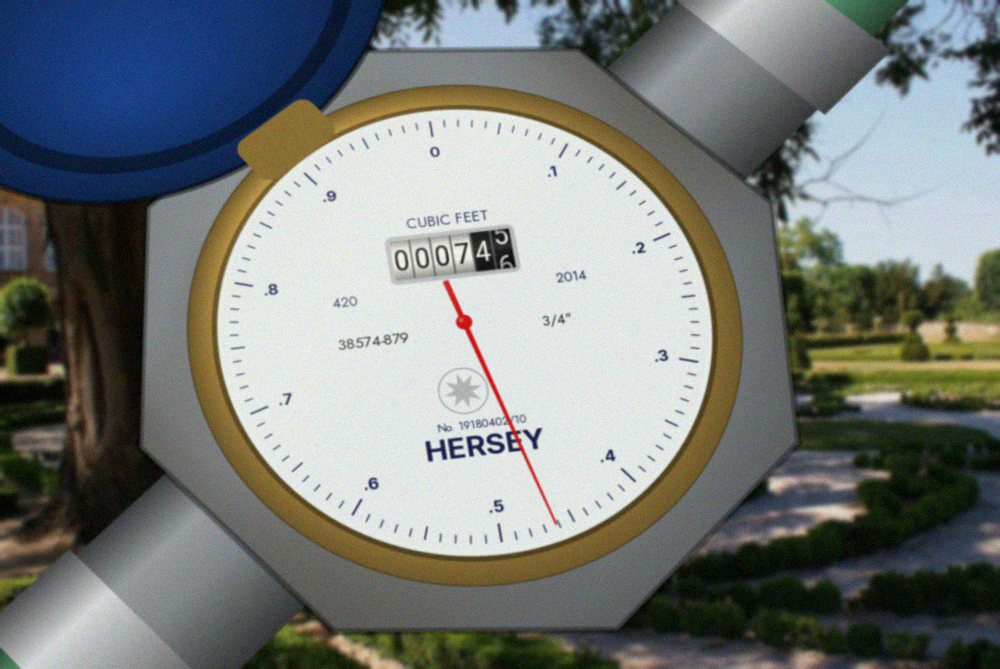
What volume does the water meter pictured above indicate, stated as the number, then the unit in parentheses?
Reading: 745.46 (ft³)
